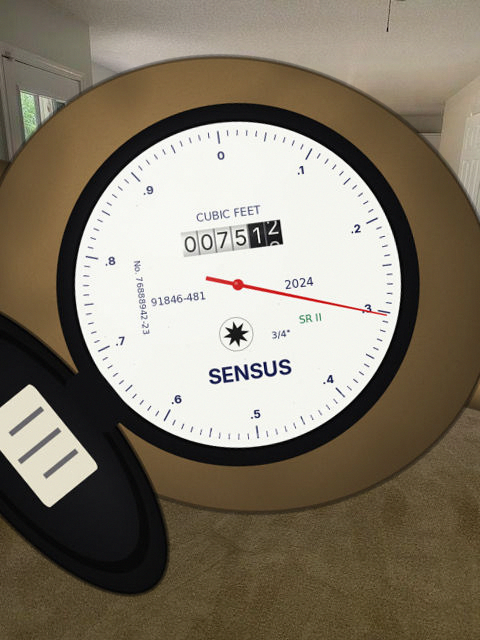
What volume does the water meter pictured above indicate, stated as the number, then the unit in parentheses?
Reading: 7512.30 (ft³)
